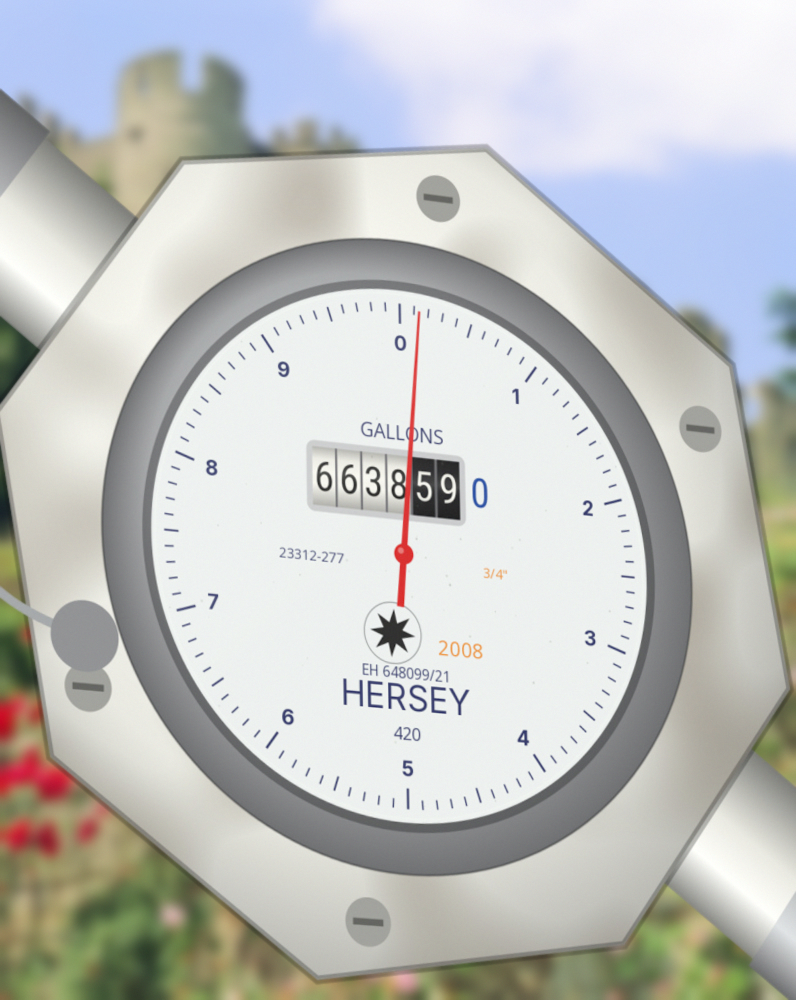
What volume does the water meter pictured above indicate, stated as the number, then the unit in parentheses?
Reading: 6638590.1 (gal)
